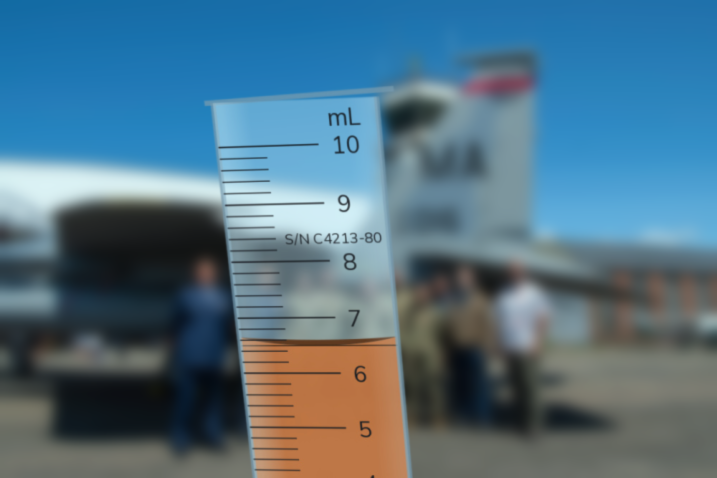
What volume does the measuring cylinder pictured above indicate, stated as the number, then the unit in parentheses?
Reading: 6.5 (mL)
